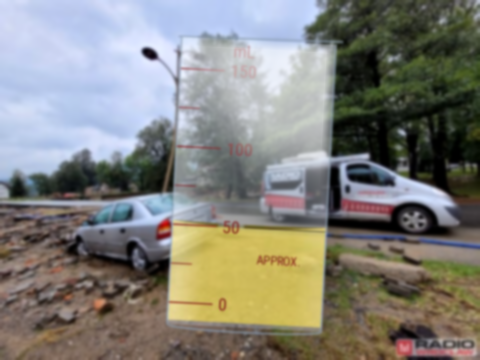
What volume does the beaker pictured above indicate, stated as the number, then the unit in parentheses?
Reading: 50 (mL)
